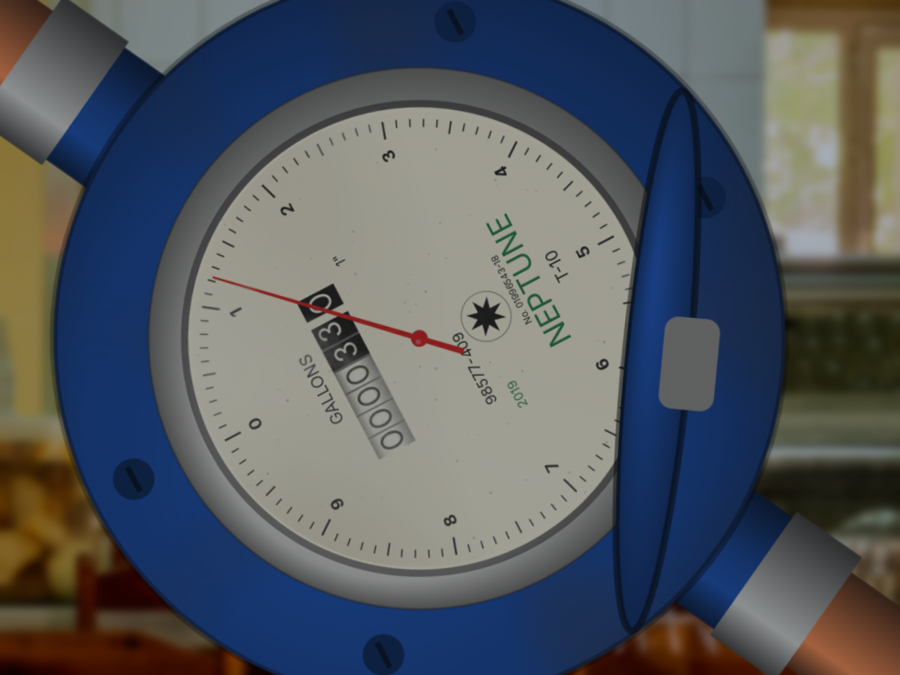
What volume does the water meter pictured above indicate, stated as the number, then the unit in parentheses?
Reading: 331.2 (gal)
